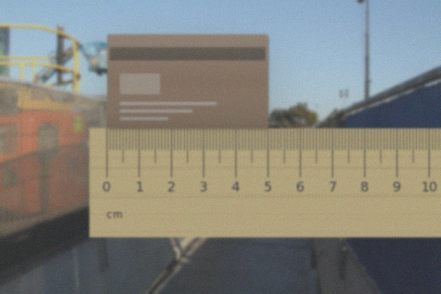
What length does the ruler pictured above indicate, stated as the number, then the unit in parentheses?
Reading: 5 (cm)
